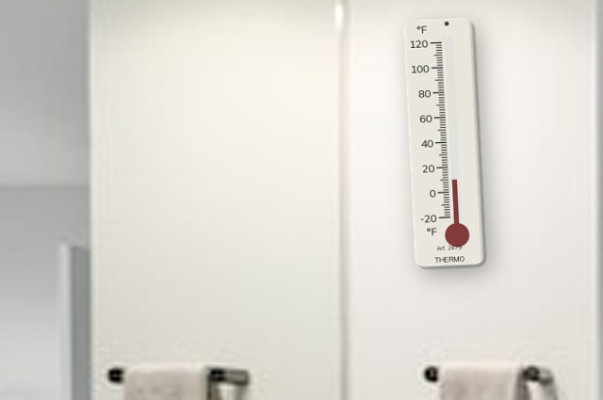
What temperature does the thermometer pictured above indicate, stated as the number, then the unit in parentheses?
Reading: 10 (°F)
